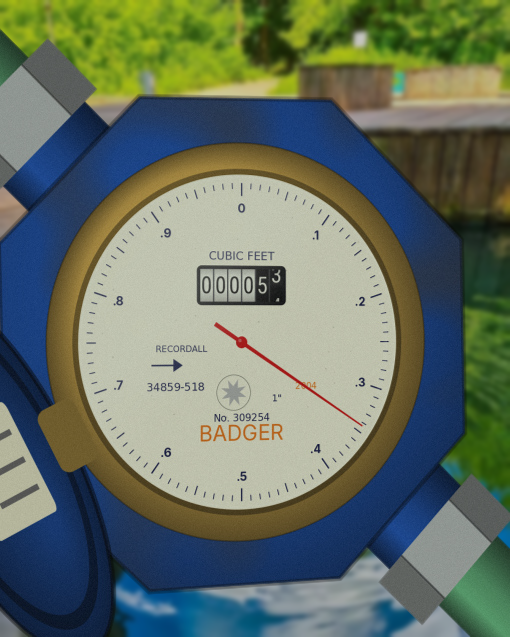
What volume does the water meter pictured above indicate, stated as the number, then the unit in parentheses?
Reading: 53.34 (ft³)
